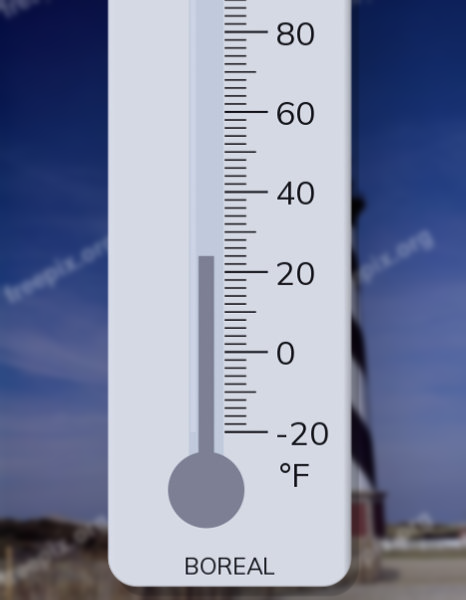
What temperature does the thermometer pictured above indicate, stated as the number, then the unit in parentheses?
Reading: 24 (°F)
